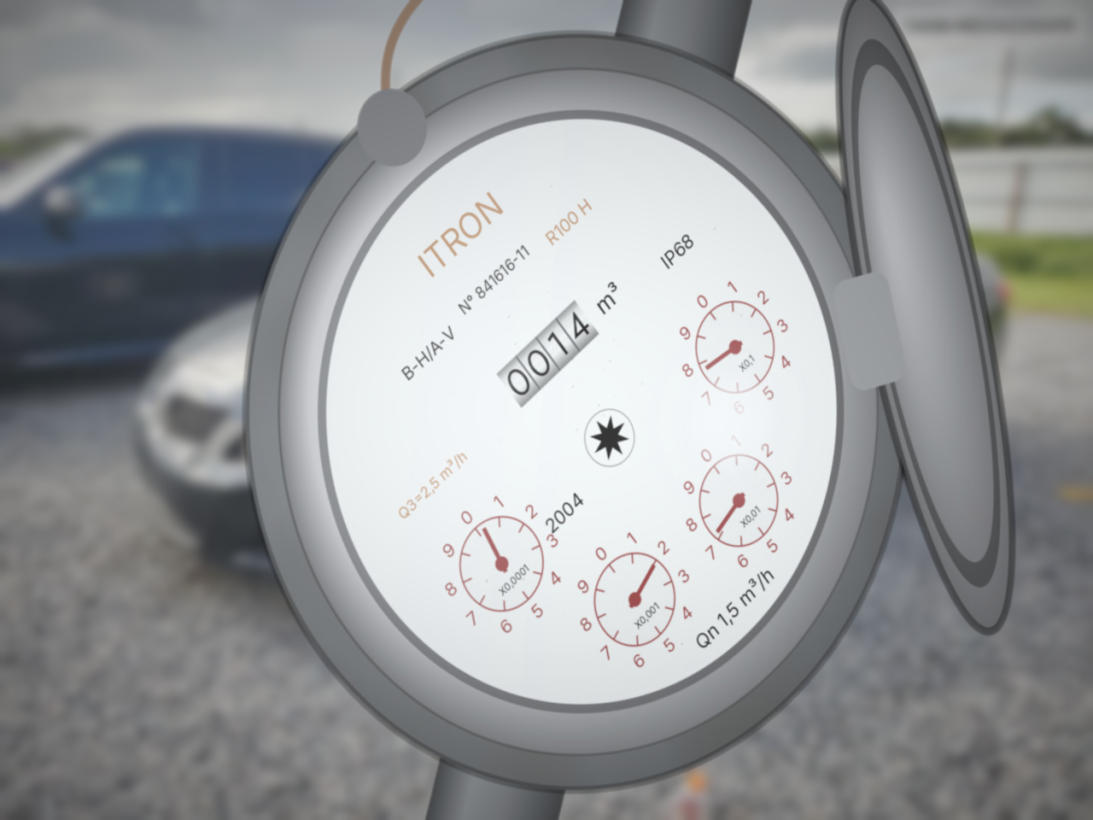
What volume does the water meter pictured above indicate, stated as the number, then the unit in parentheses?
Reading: 14.7720 (m³)
